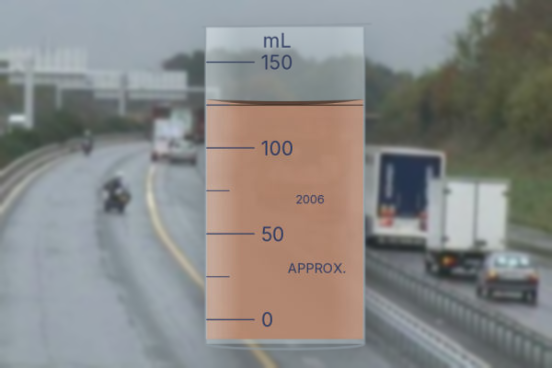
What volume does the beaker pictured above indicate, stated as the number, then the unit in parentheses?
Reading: 125 (mL)
